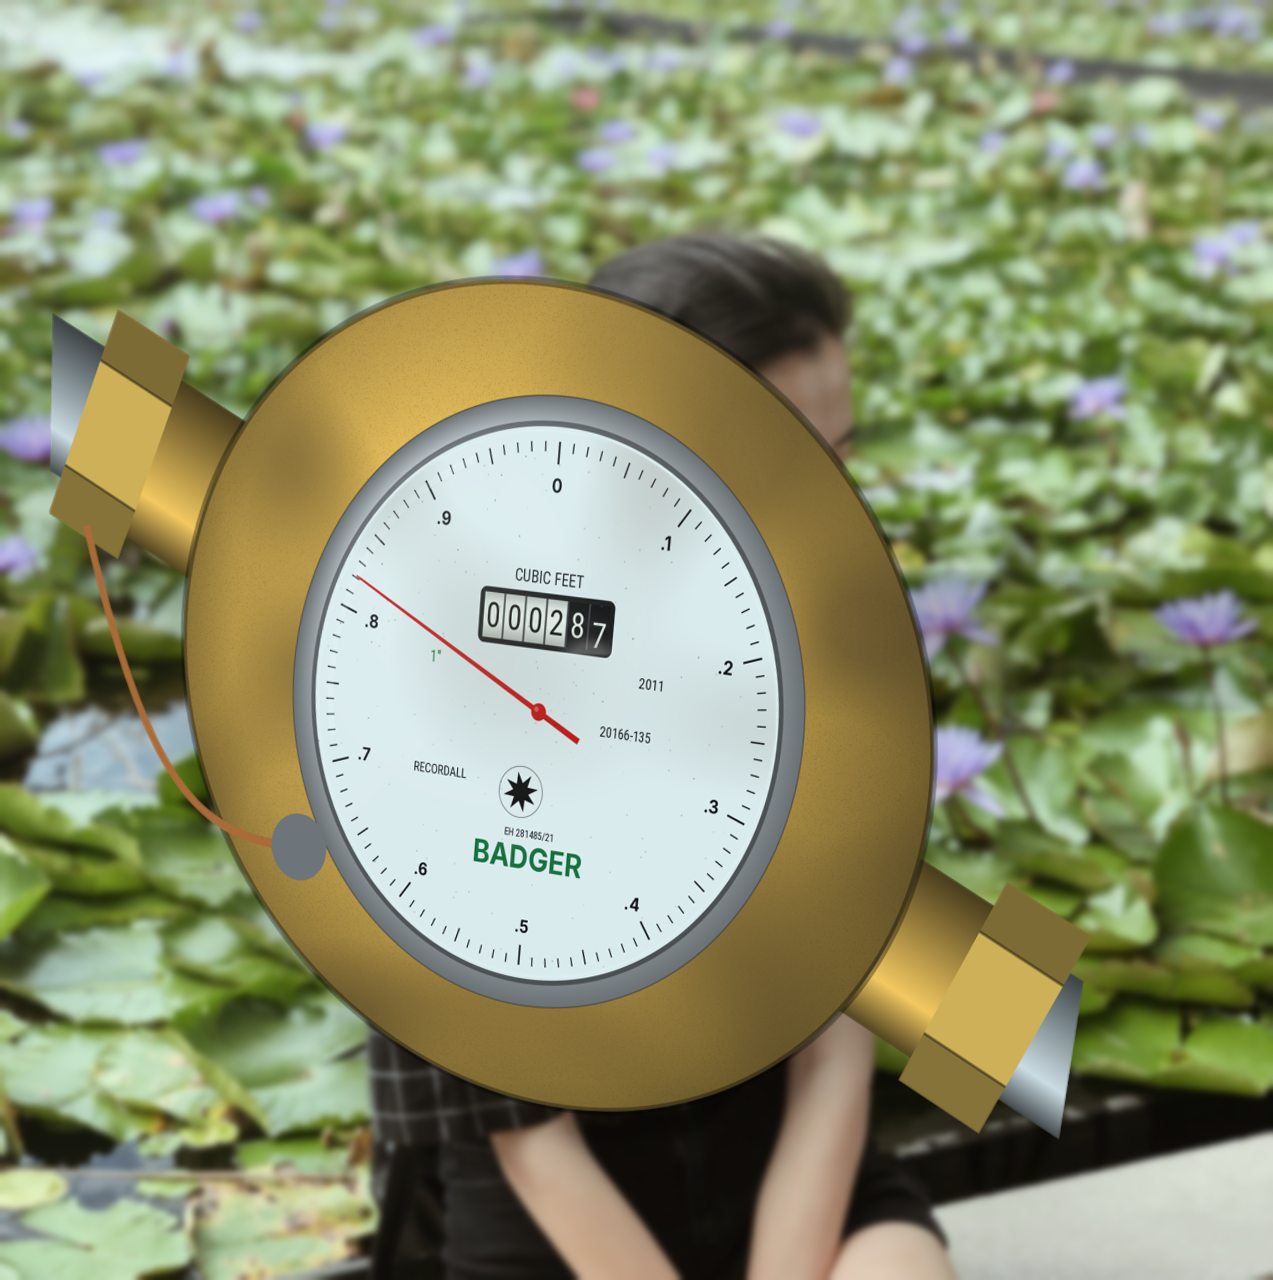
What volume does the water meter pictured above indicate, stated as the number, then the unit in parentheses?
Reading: 286.82 (ft³)
